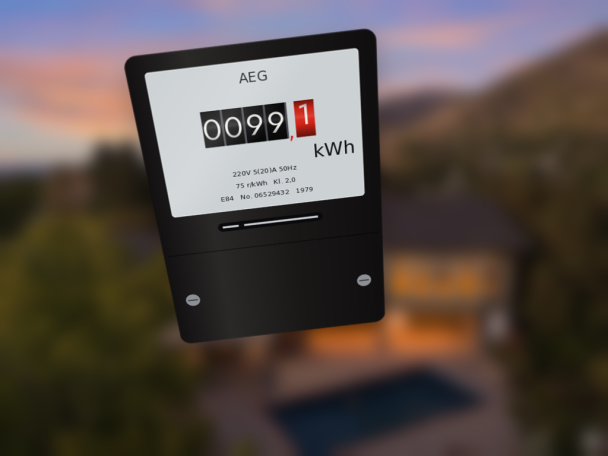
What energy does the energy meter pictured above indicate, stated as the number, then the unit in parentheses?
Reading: 99.1 (kWh)
